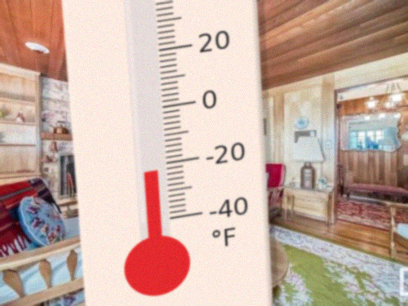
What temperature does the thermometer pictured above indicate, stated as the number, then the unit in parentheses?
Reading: -22 (°F)
